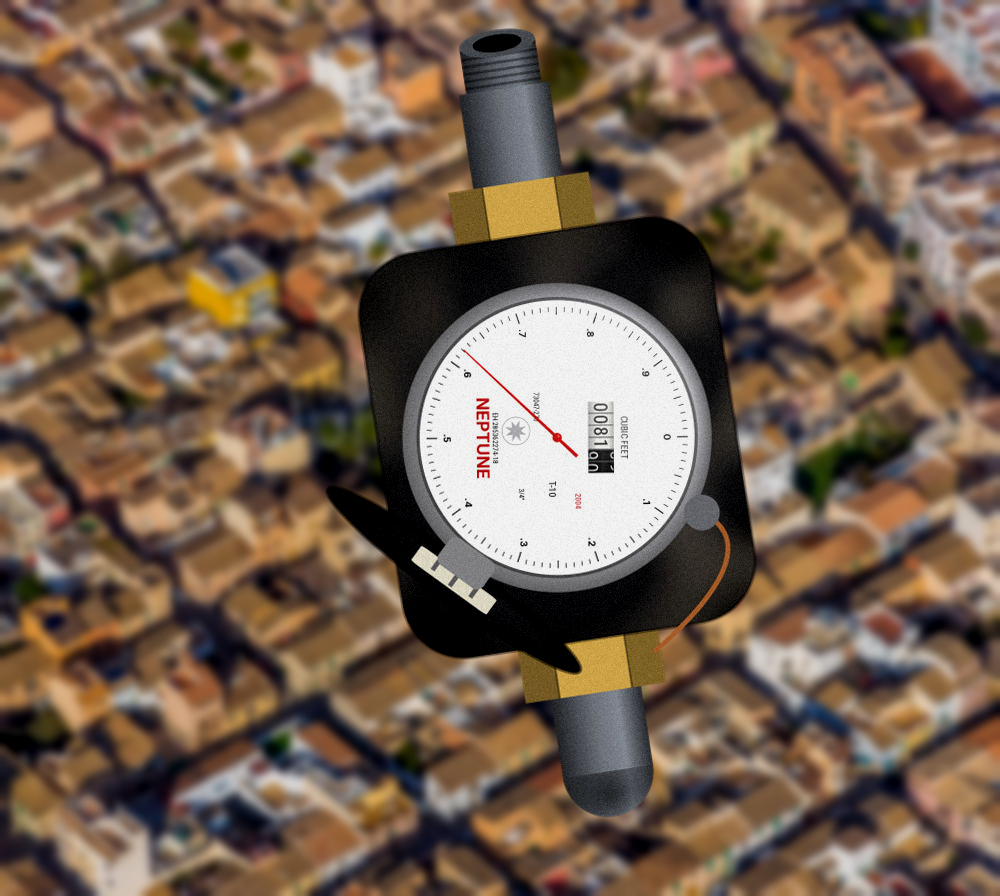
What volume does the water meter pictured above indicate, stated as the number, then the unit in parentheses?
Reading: 8189.62 (ft³)
